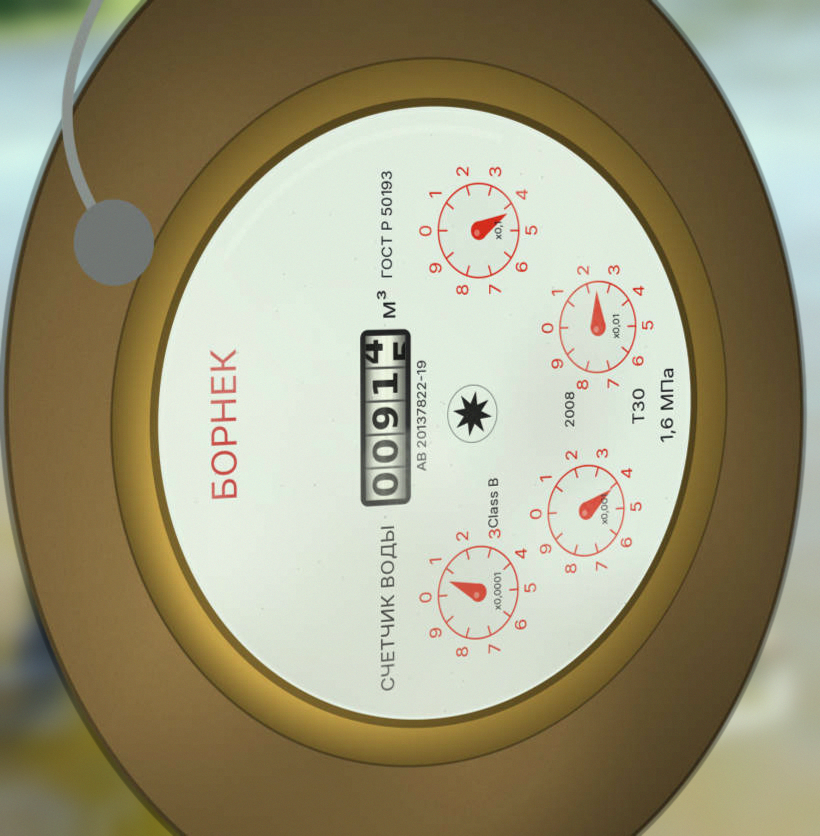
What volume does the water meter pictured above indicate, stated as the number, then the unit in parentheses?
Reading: 914.4240 (m³)
